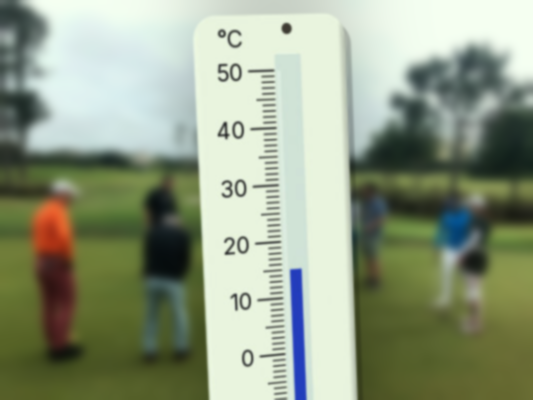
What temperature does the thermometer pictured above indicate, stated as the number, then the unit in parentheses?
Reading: 15 (°C)
